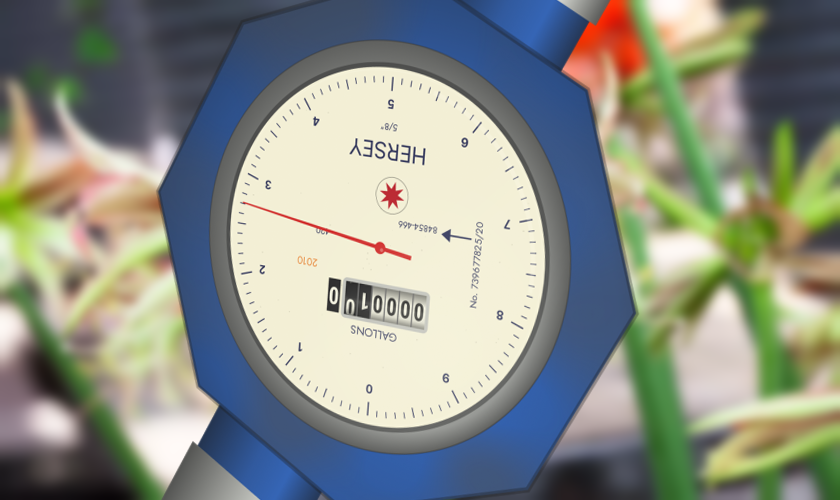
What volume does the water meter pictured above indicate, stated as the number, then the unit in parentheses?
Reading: 102.7 (gal)
